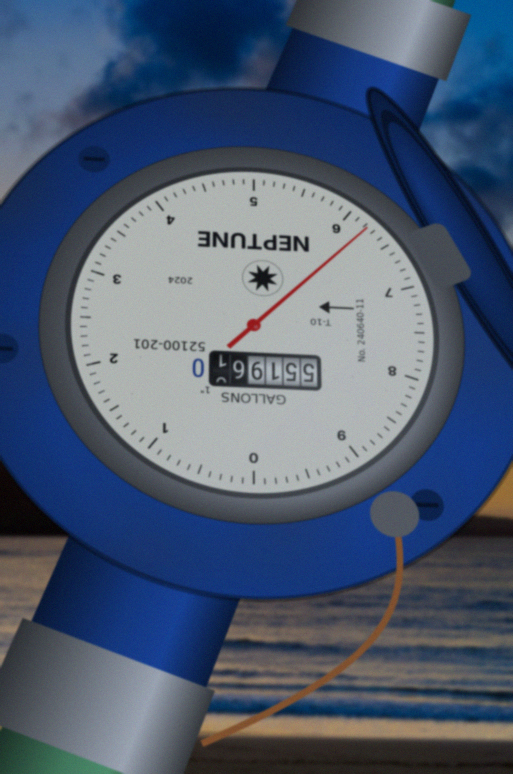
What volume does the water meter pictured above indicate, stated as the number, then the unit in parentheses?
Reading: 5519606.2 (gal)
